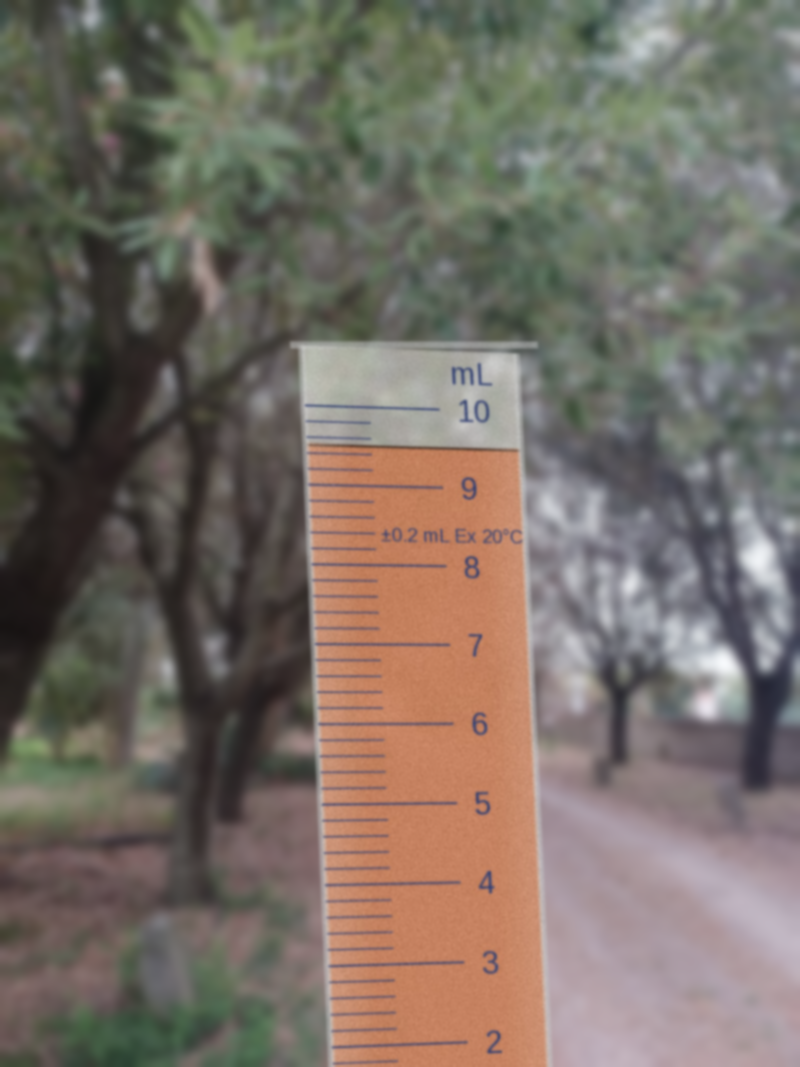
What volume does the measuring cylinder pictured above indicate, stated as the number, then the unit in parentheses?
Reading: 9.5 (mL)
